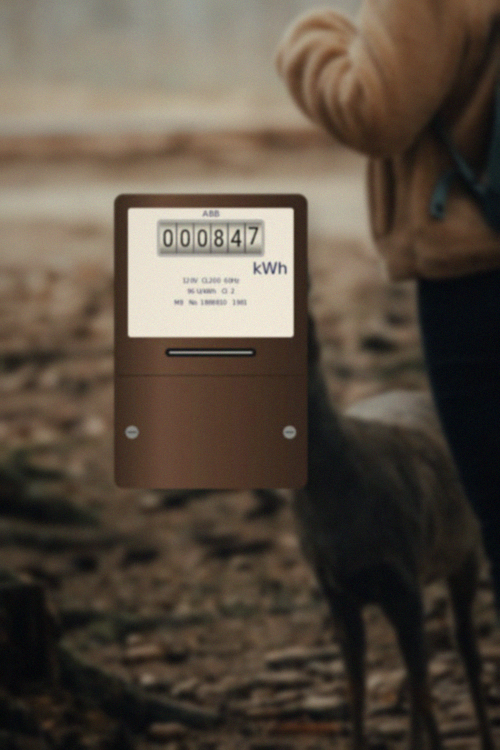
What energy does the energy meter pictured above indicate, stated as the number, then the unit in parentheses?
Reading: 847 (kWh)
